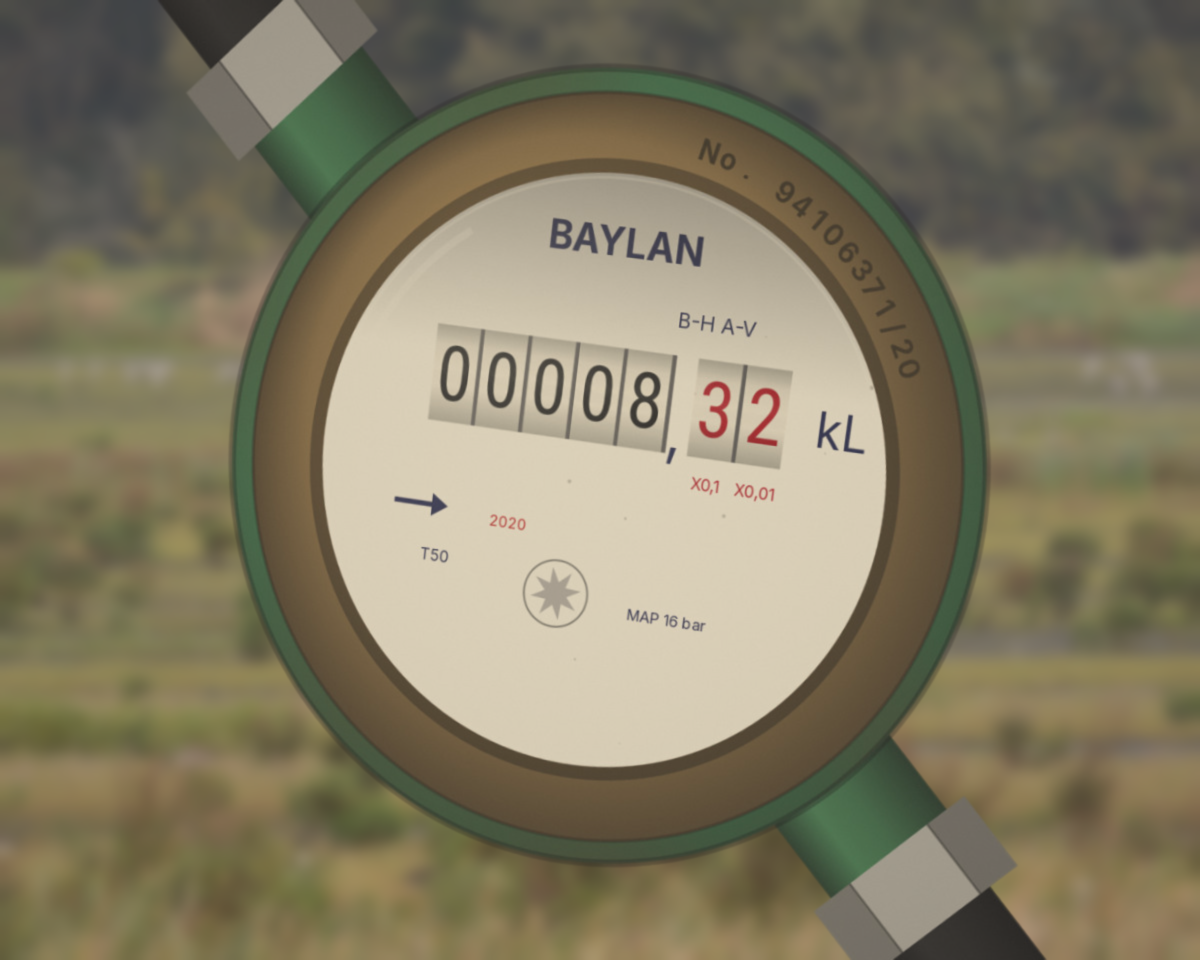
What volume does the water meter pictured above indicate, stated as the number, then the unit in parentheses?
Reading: 8.32 (kL)
